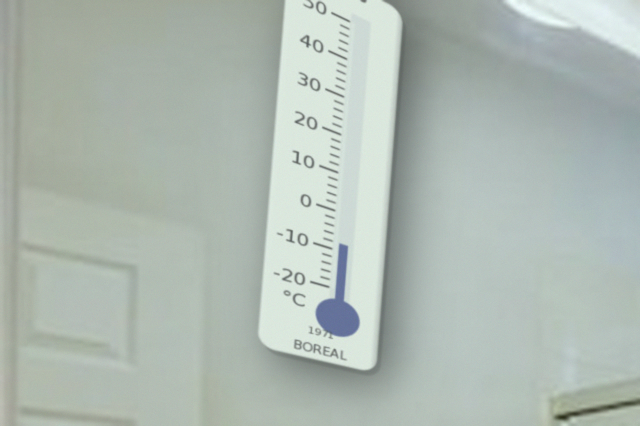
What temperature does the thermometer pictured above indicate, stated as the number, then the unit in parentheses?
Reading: -8 (°C)
